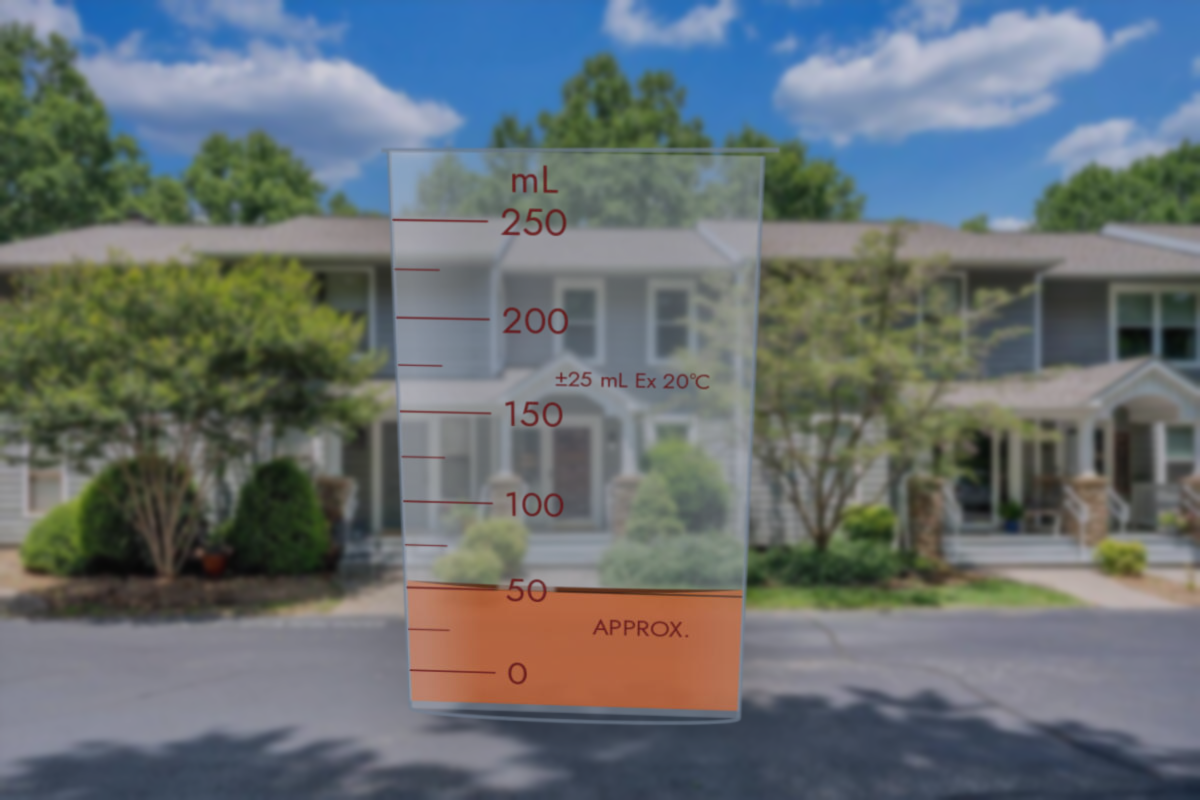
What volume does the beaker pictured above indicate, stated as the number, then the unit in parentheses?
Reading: 50 (mL)
